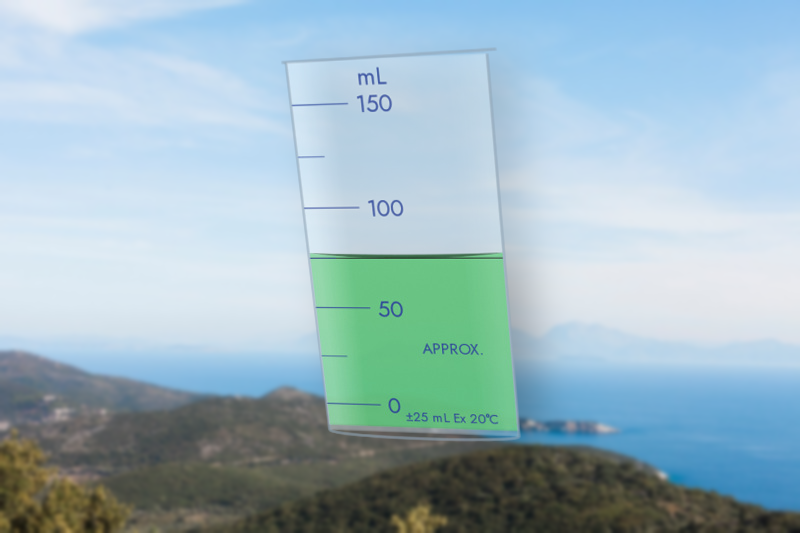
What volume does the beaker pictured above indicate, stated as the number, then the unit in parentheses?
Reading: 75 (mL)
